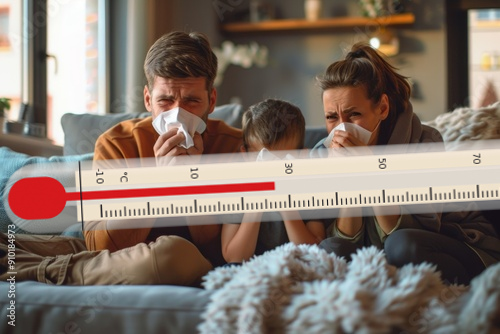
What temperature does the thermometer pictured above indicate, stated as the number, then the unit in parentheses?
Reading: 27 (°C)
